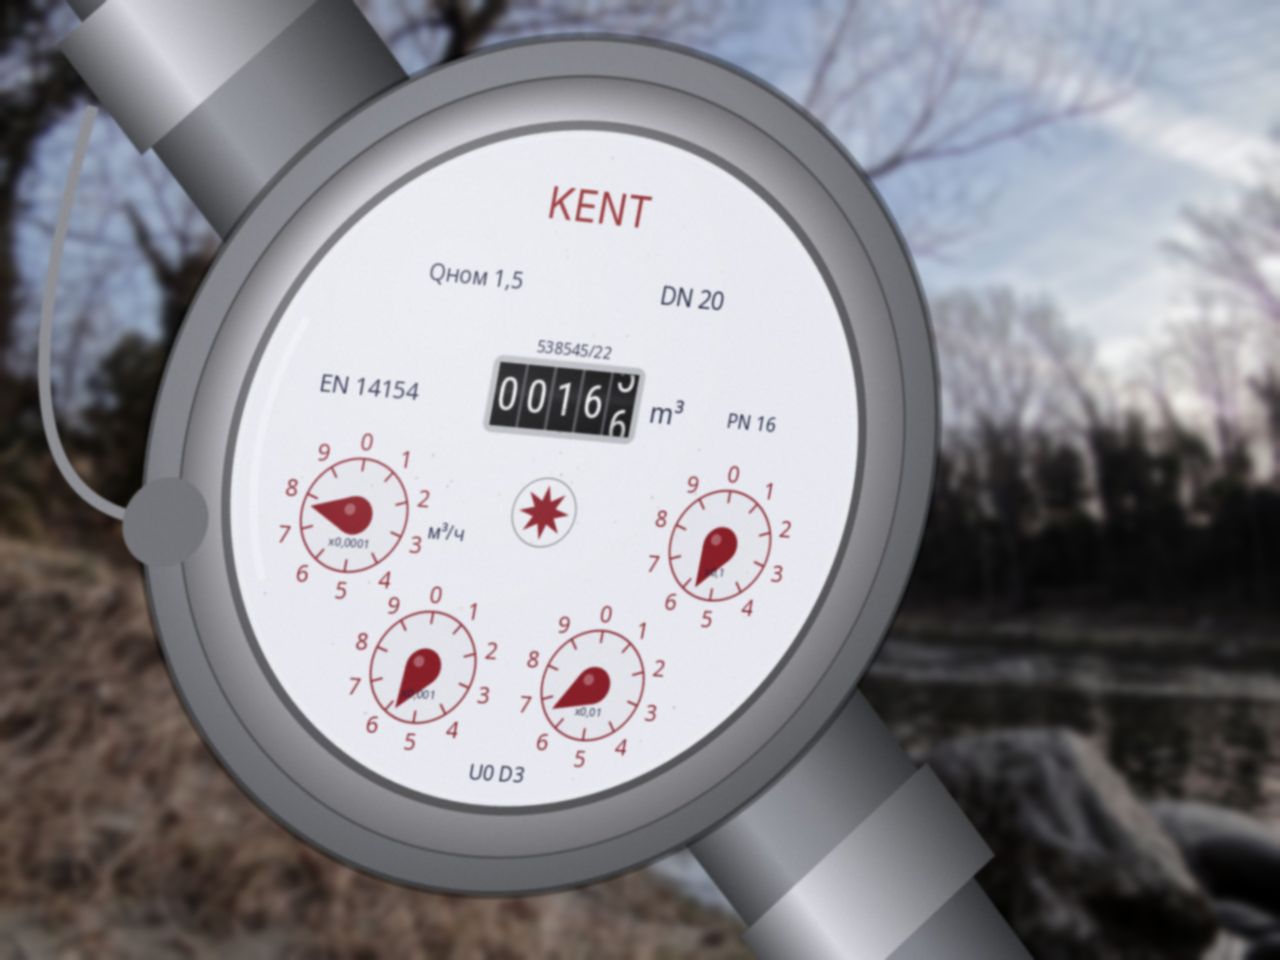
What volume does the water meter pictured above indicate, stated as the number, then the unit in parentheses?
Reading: 165.5657 (m³)
